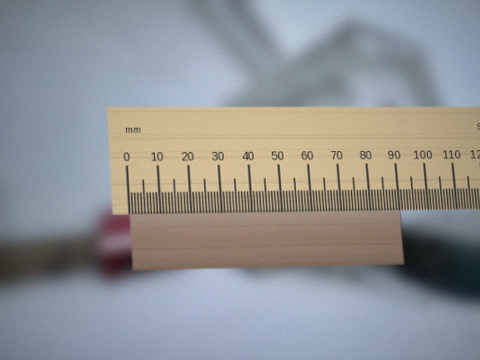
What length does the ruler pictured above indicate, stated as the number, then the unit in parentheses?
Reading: 90 (mm)
